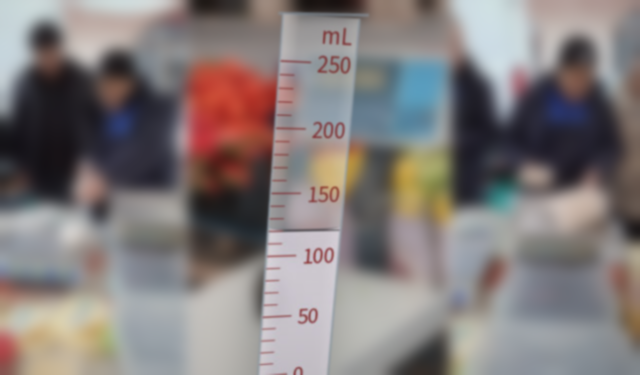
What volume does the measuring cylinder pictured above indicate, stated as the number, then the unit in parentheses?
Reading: 120 (mL)
